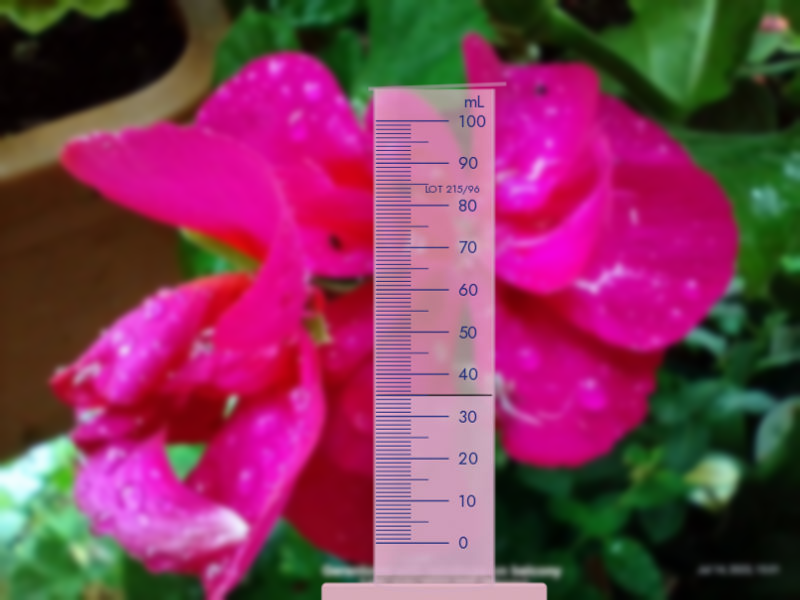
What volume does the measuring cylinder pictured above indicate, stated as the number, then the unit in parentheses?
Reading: 35 (mL)
